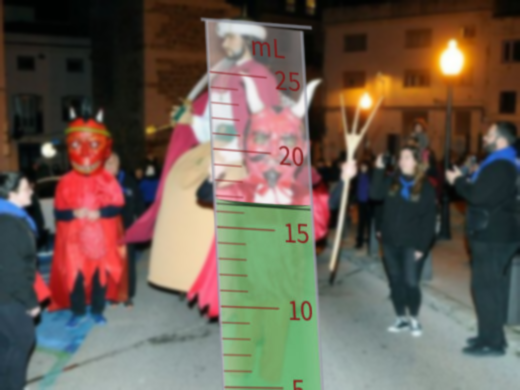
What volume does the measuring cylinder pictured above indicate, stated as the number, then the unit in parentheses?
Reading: 16.5 (mL)
